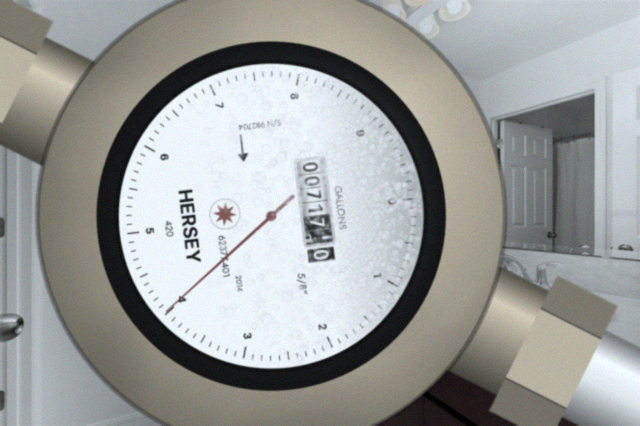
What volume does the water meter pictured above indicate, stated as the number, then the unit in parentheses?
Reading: 71714.0 (gal)
